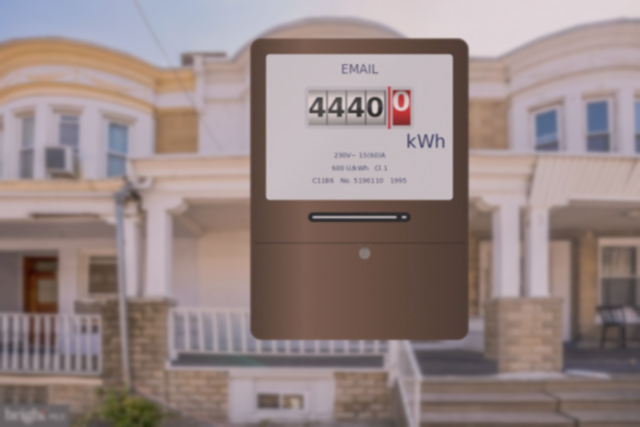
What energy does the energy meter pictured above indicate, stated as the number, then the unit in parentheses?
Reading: 4440.0 (kWh)
